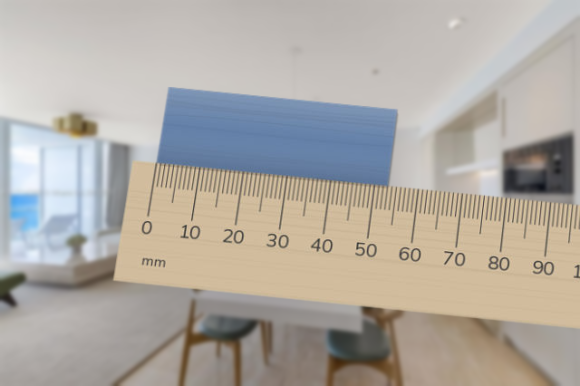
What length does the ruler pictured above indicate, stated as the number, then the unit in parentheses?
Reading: 53 (mm)
